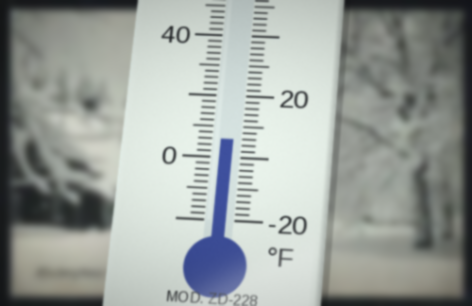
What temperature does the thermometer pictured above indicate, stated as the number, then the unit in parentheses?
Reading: 6 (°F)
